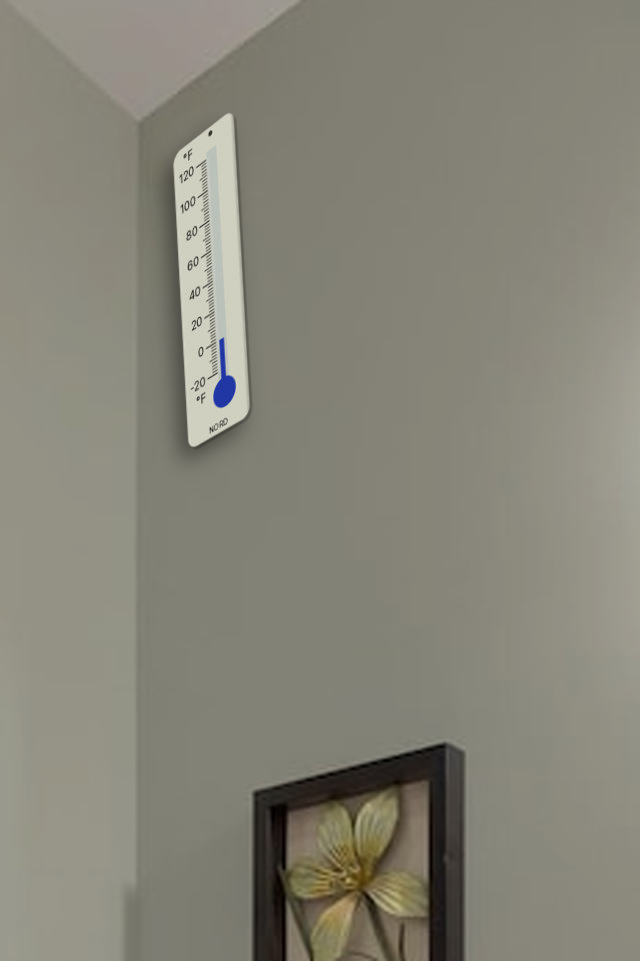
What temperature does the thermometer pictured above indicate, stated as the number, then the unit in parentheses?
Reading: 0 (°F)
